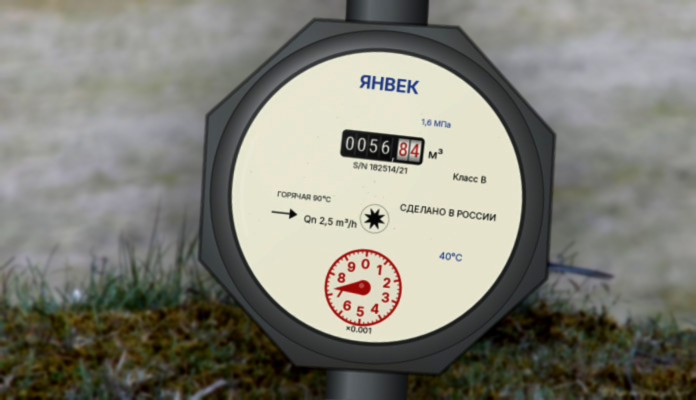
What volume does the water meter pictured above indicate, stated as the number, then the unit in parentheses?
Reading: 56.847 (m³)
